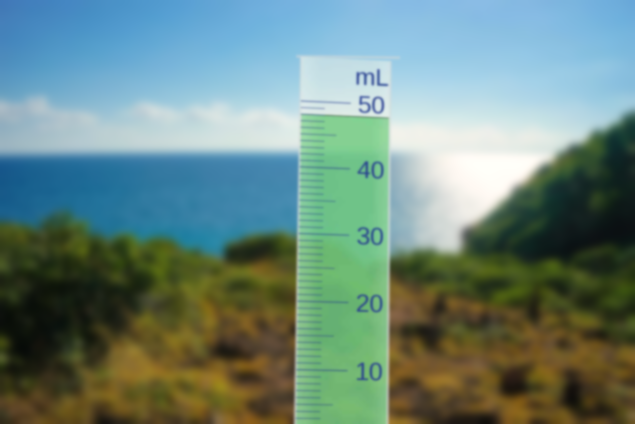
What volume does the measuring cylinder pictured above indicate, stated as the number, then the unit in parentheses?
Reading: 48 (mL)
